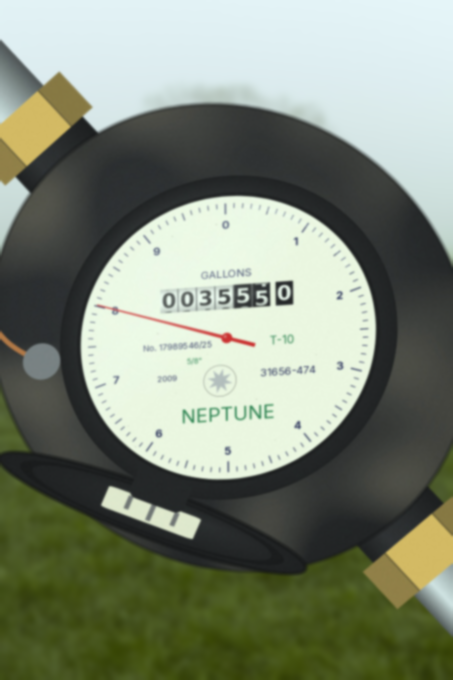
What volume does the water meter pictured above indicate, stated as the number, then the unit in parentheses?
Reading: 35548.0 (gal)
